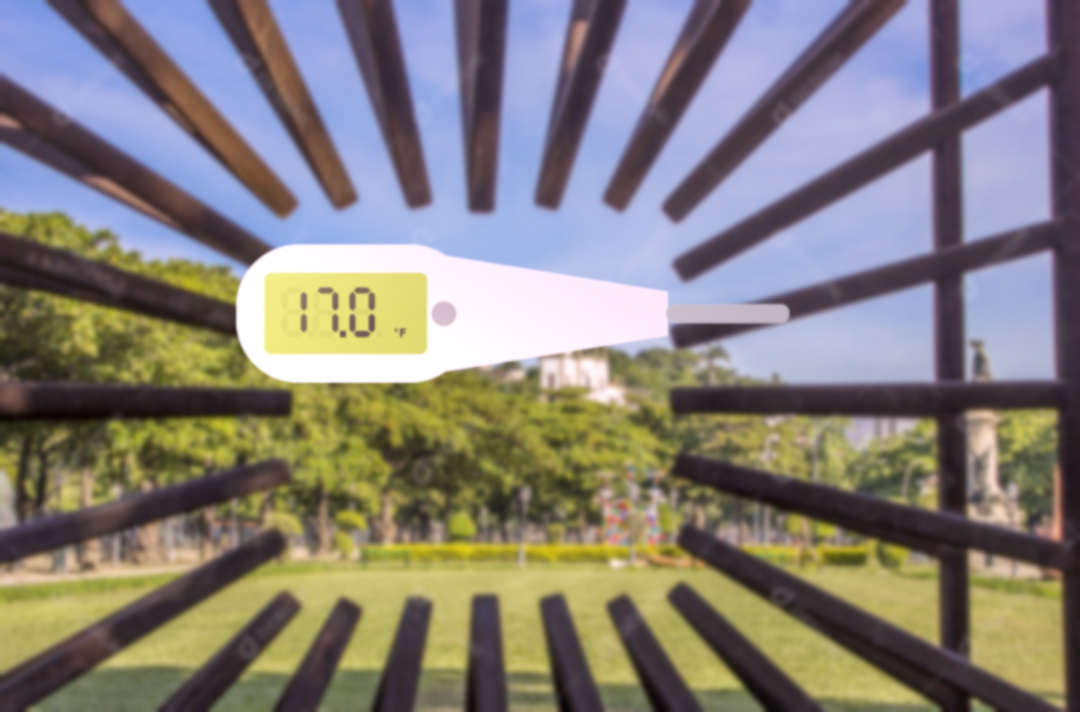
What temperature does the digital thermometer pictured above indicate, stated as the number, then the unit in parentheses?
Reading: 17.0 (°F)
